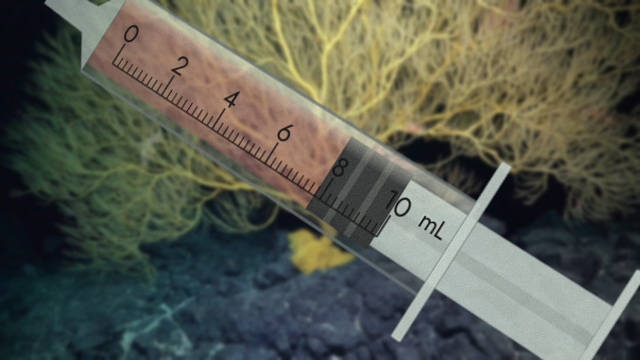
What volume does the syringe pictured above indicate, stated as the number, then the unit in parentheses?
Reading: 7.8 (mL)
